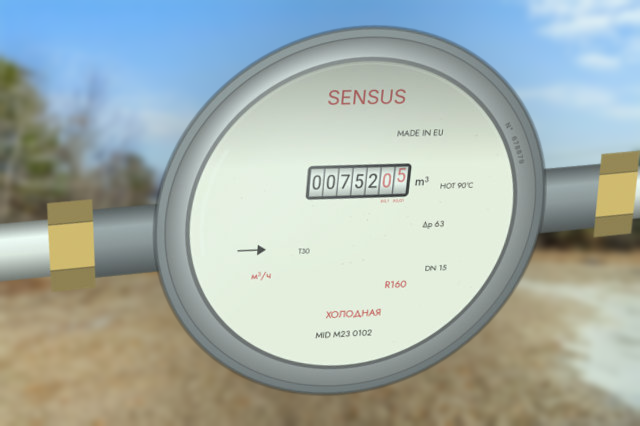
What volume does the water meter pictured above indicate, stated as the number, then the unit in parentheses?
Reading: 752.05 (m³)
